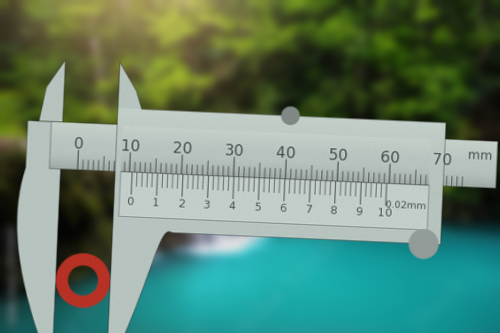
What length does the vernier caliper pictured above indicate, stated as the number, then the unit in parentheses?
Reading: 10.5 (mm)
